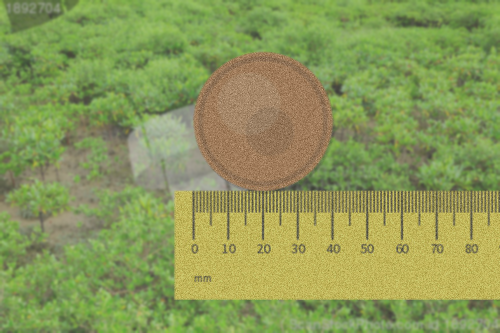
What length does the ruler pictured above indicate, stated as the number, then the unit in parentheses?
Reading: 40 (mm)
